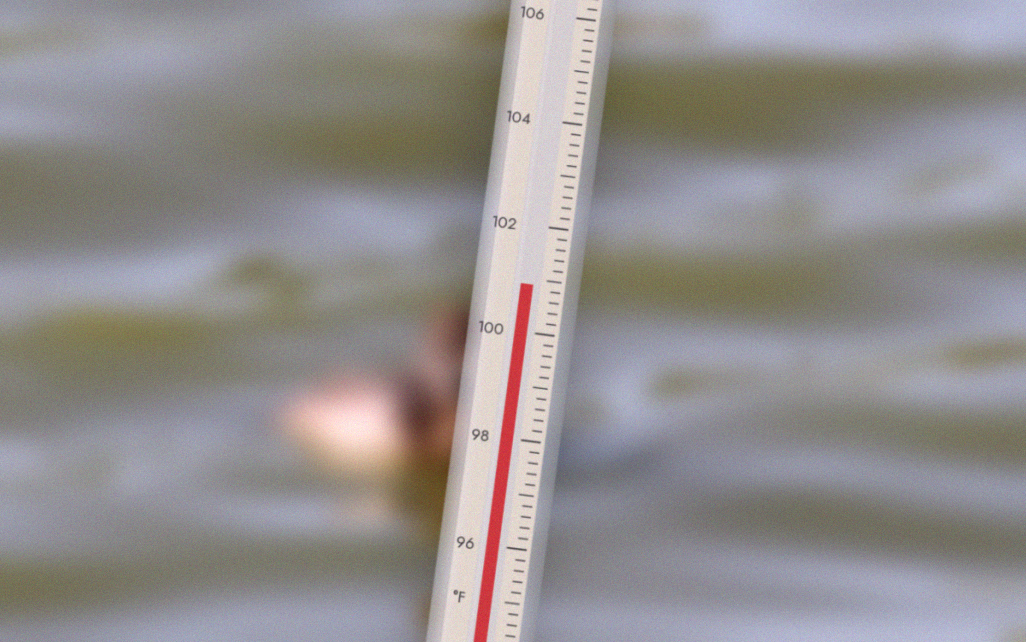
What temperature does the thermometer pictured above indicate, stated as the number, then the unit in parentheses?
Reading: 100.9 (°F)
